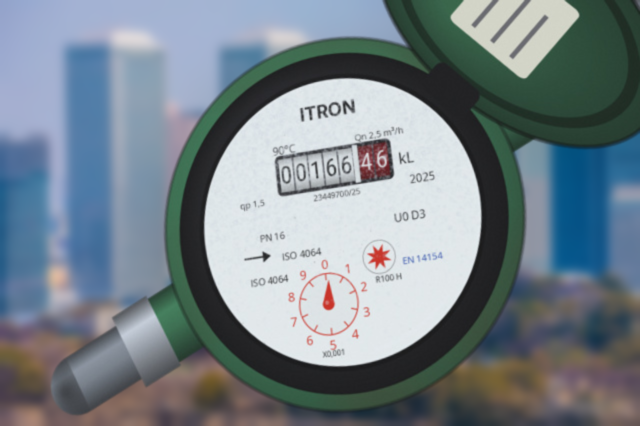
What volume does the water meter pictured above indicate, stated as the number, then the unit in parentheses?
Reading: 166.460 (kL)
